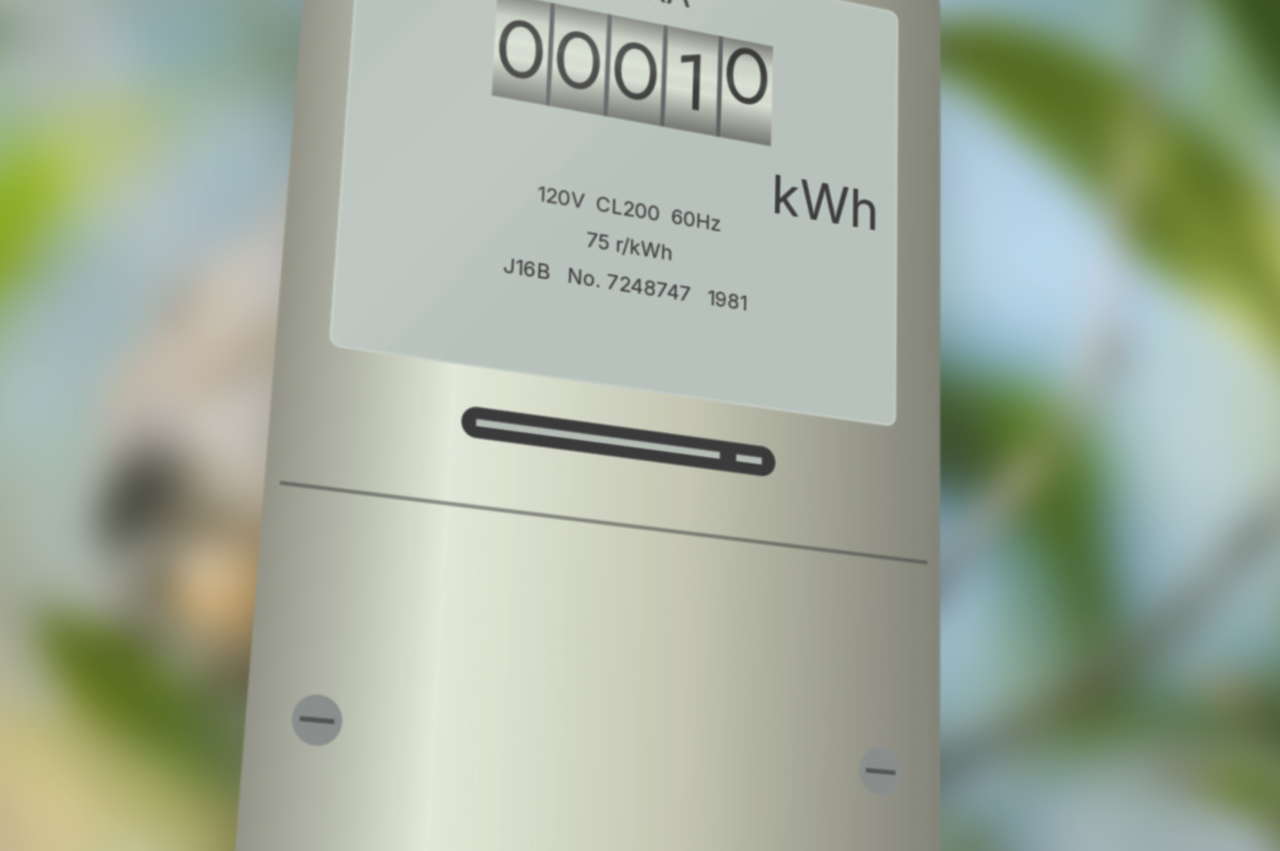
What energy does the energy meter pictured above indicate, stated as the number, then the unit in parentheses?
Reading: 10 (kWh)
